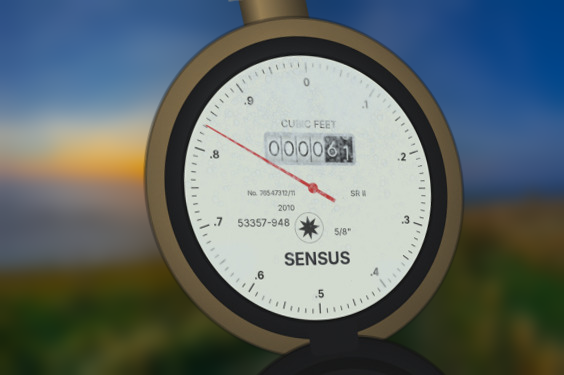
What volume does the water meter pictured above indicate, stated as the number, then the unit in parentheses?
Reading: 60.83 (ft³)
